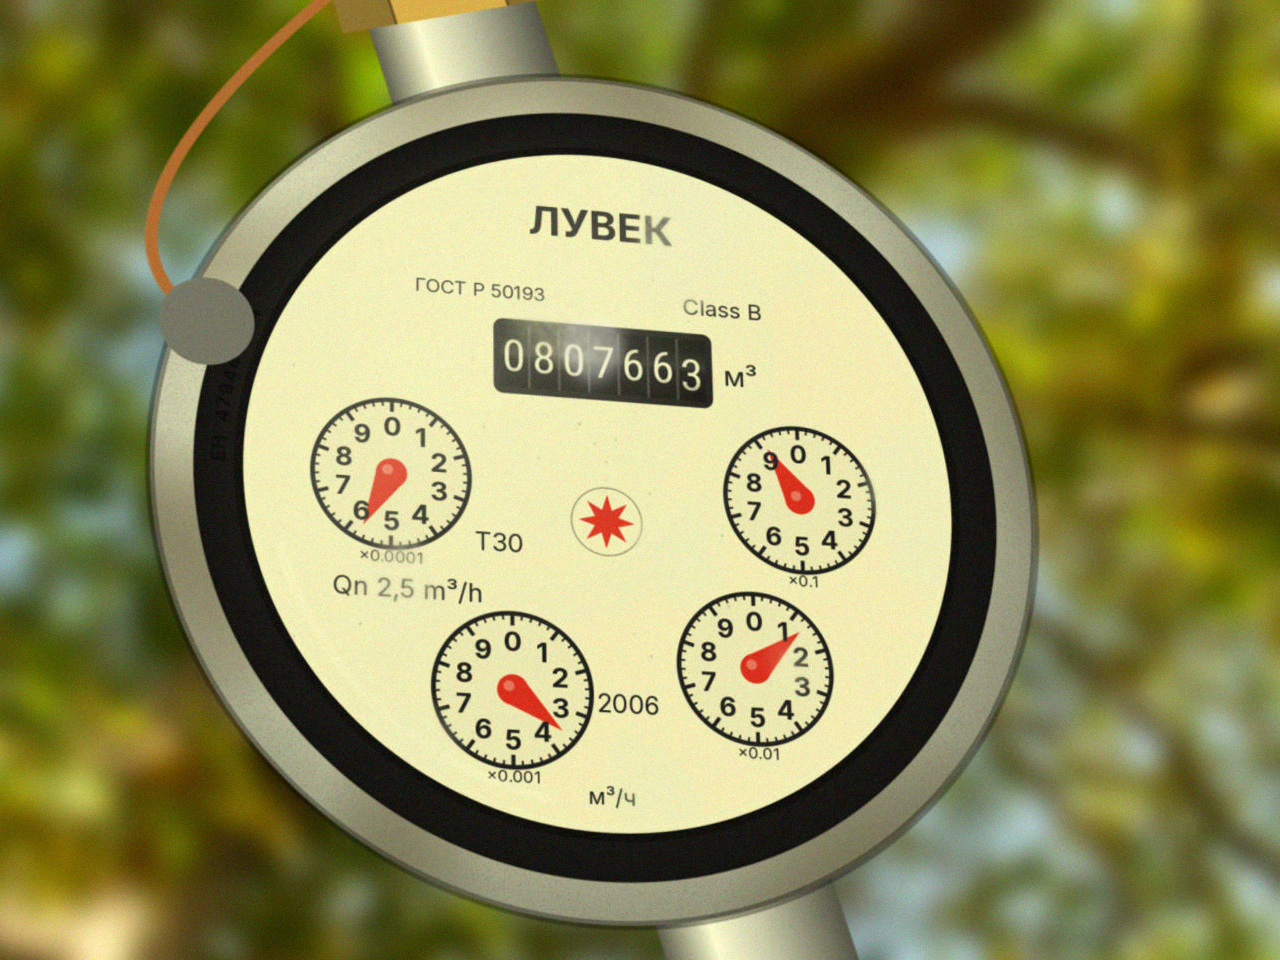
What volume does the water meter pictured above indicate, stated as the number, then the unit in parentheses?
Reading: 807662.9135 (m³)
